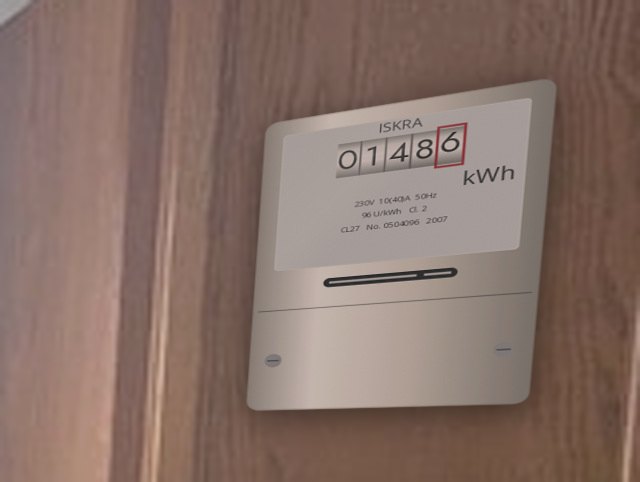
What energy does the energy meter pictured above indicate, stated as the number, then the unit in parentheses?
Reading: 148.6 (kWh)
